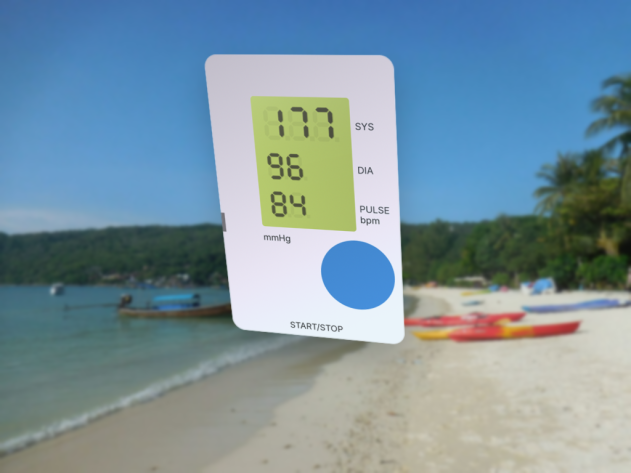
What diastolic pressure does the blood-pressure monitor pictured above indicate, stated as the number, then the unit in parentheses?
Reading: 96 (mmHg)
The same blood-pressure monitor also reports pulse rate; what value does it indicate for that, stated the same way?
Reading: 84 (bpm)
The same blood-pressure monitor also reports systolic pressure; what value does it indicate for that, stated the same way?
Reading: 177 (mmHg)
